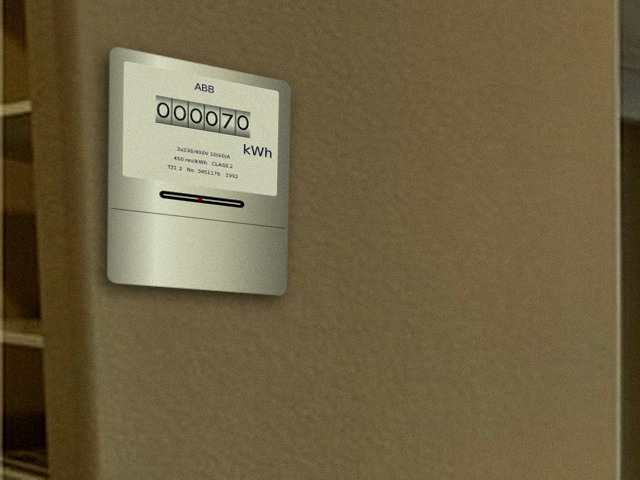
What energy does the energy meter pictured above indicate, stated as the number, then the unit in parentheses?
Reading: 70 (kWh)
